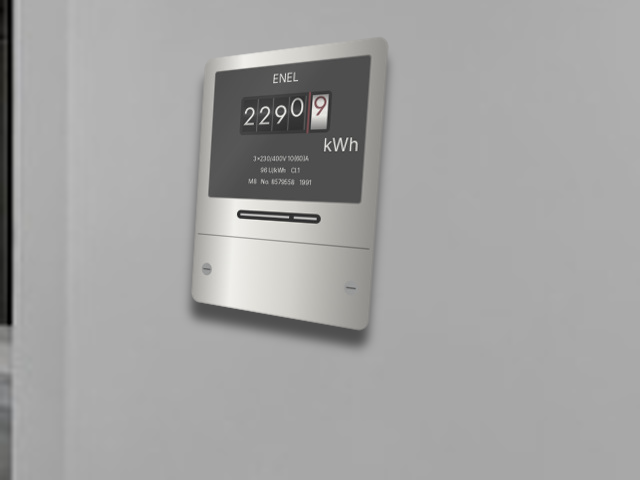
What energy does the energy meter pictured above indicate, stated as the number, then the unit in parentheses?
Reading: 2290.9 (kWh)
